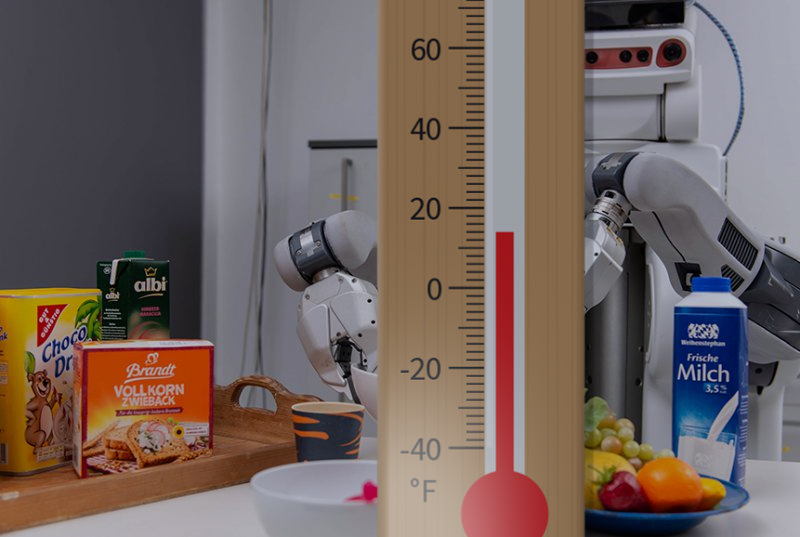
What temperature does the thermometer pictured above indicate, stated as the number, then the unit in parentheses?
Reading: 14 (°F)
